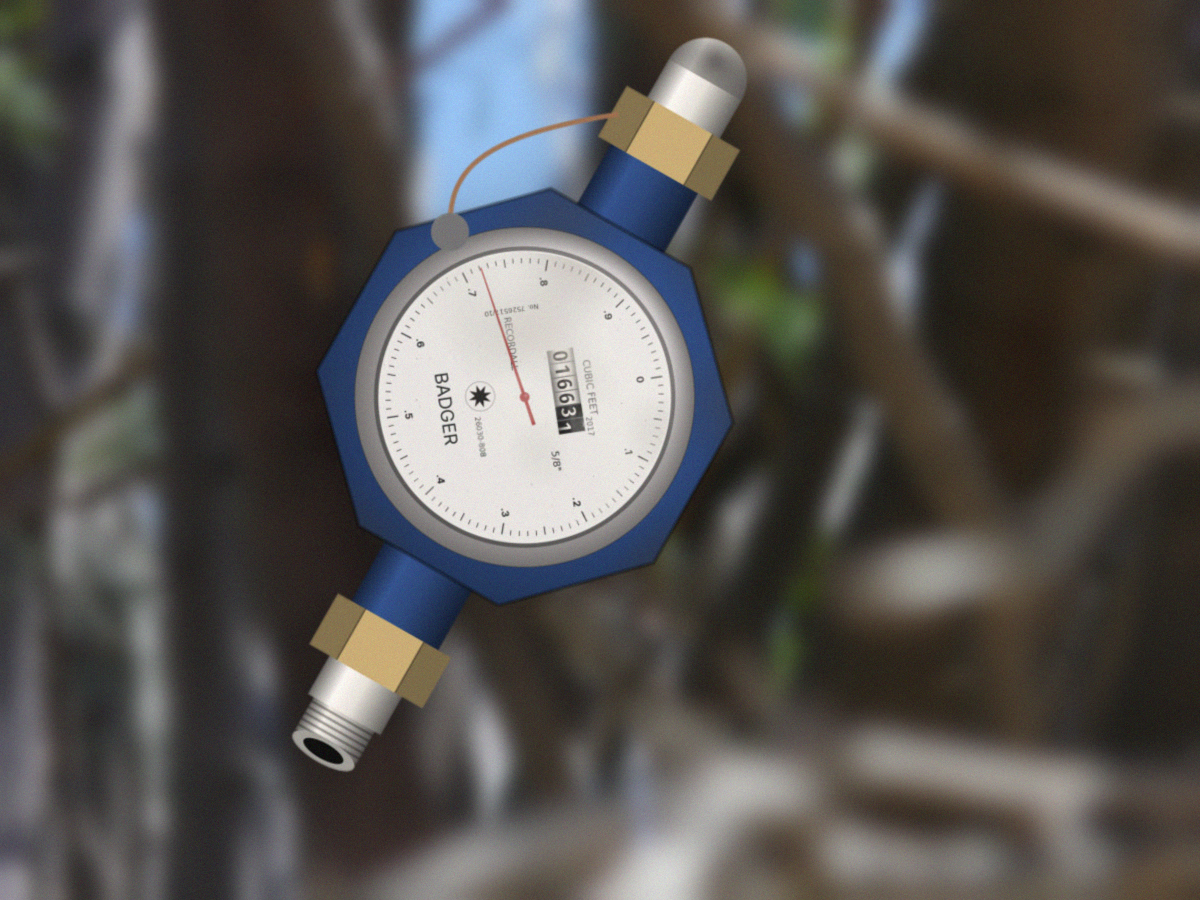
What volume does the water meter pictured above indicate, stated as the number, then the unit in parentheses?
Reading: 16630.72 (ft³)
